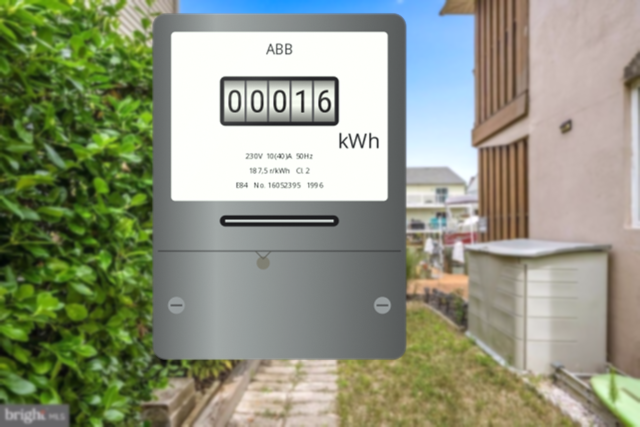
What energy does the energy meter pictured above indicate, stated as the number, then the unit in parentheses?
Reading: 16 (kWh)
